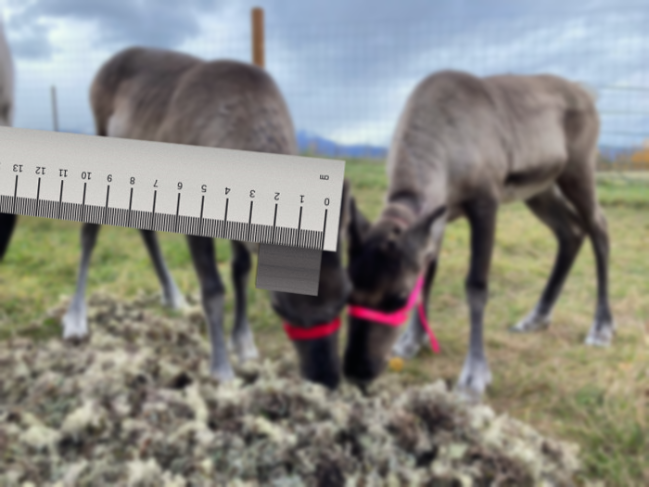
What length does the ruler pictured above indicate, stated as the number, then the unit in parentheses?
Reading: 2.5 (cm)
